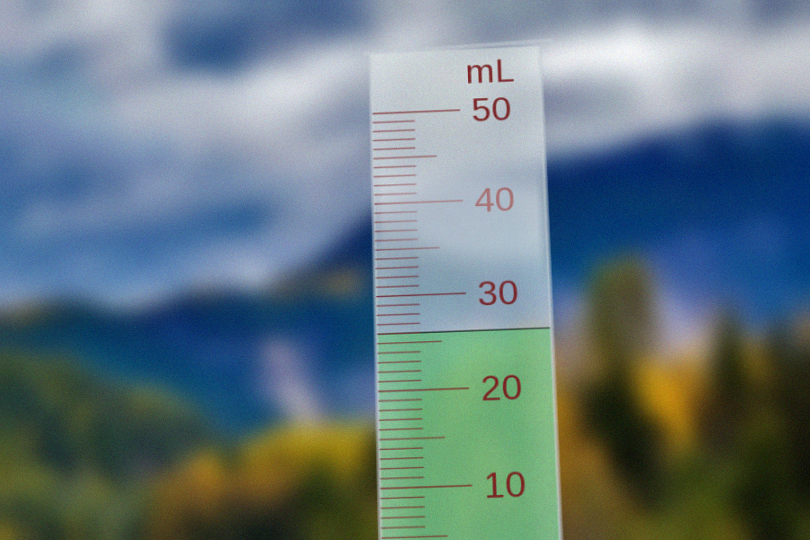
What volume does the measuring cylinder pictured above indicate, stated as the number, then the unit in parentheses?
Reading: 26 (mL)
